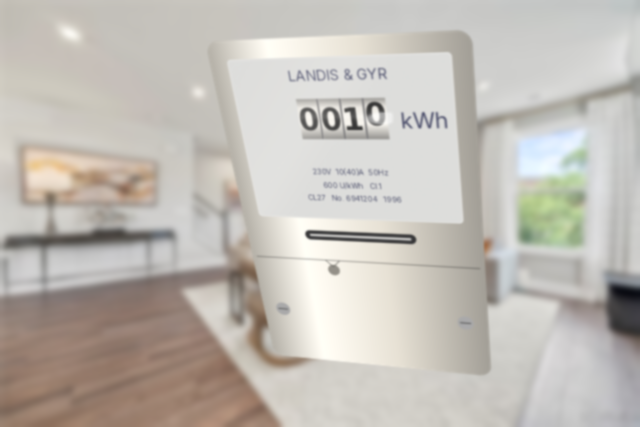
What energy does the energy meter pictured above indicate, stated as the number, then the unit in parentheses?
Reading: 10 (kWh)
